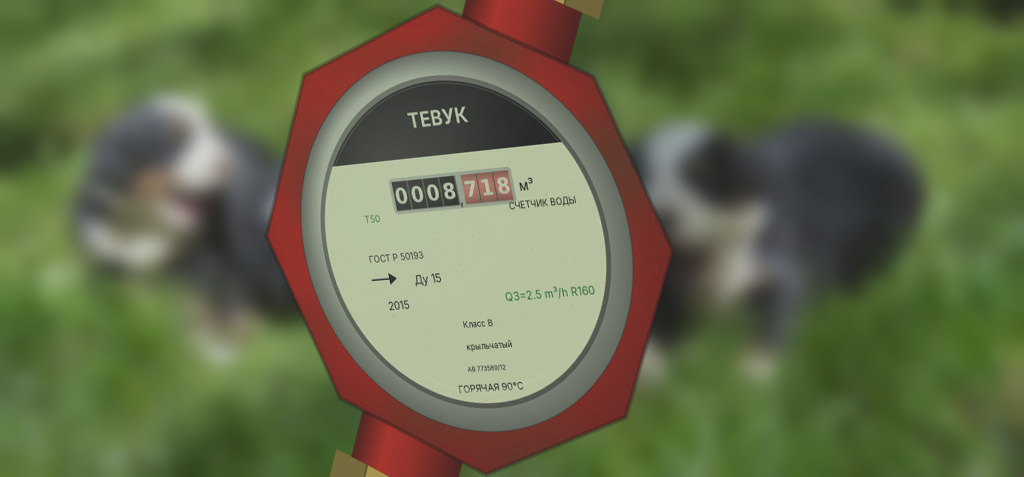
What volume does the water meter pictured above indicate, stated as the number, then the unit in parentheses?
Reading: 8.718 (m³)
